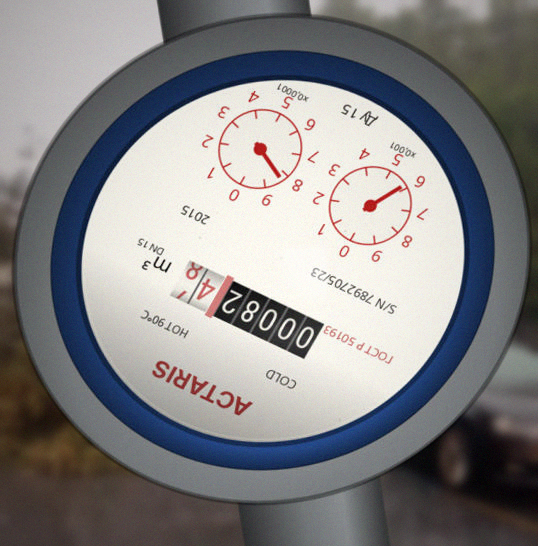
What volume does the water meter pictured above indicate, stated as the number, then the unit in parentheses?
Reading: 82.4758 (m³)
